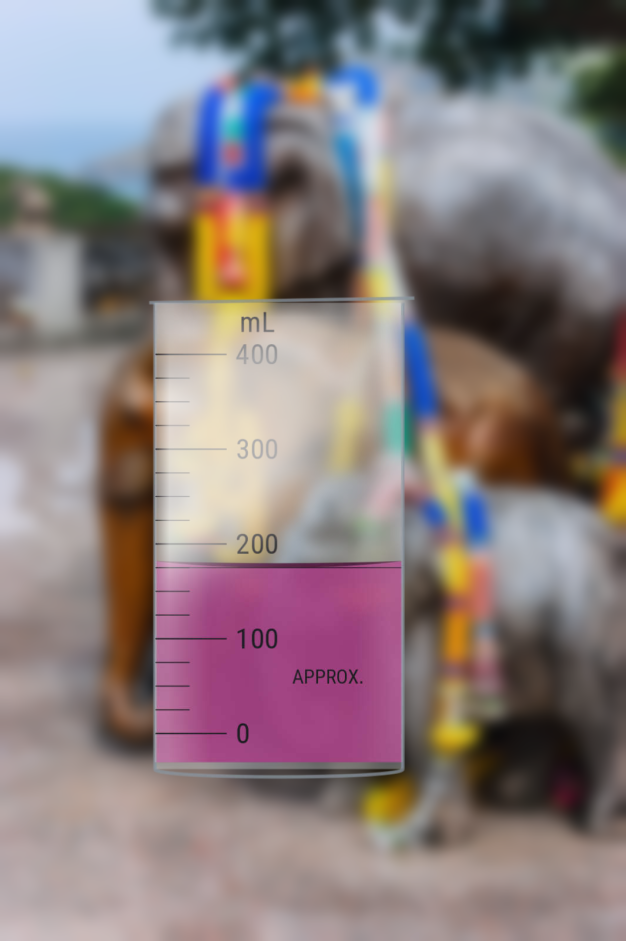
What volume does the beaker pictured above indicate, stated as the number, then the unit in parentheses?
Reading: 175 (mL)
